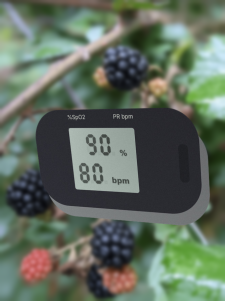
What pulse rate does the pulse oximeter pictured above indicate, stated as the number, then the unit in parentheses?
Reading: 80 (bpm)
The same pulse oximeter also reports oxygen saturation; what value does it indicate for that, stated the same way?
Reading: 90 (%)
